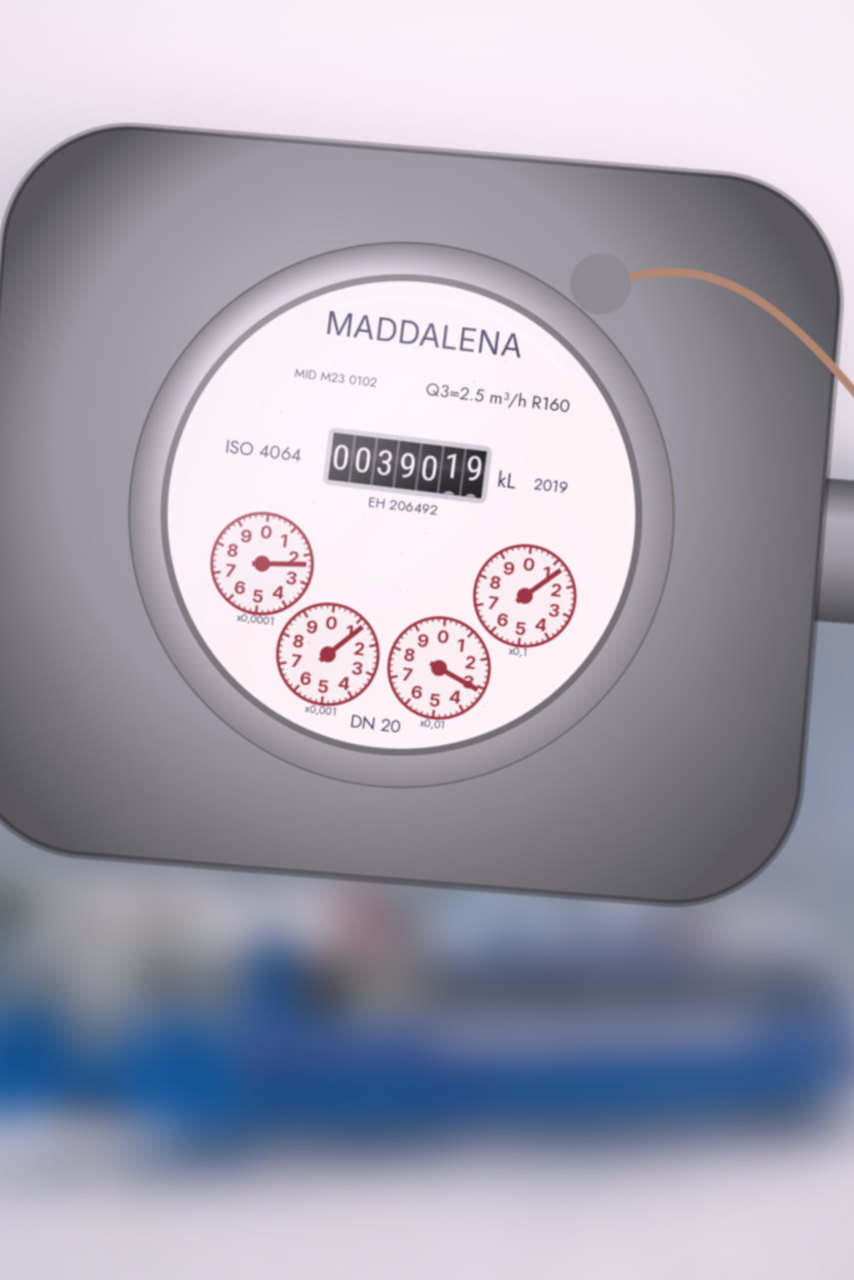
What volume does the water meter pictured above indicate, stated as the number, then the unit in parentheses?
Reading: 39019.1312 (kL)
